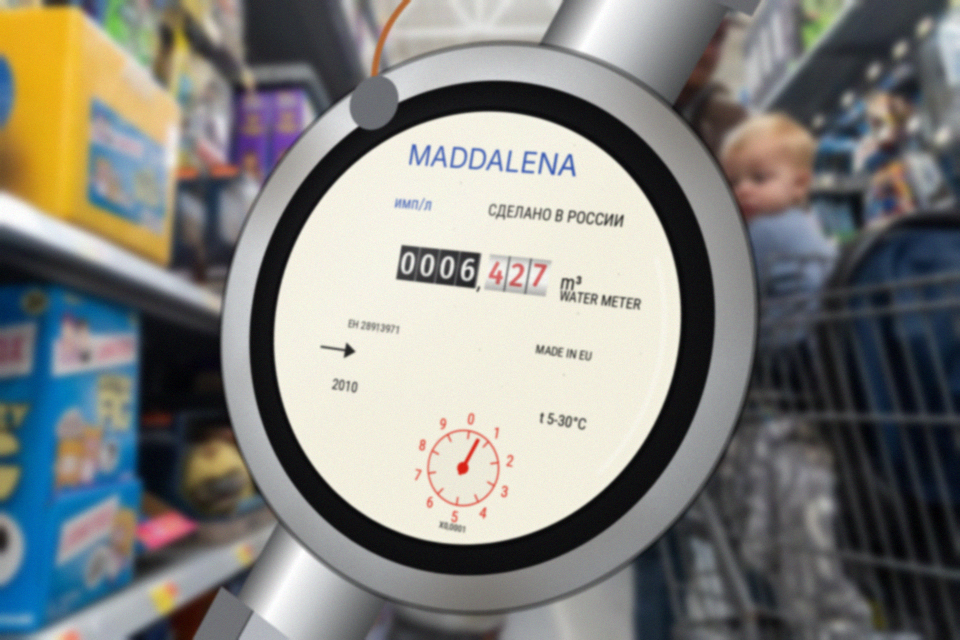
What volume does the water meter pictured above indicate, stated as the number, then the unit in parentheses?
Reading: 6.4270 (m³)
